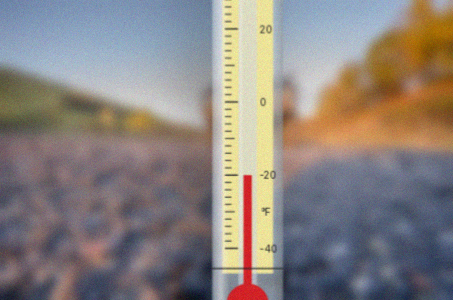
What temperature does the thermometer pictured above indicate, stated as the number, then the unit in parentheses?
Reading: -20 (°F)
